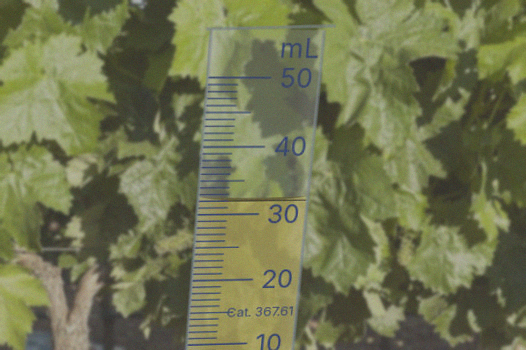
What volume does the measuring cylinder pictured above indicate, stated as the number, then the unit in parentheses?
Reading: 32 (mL)
